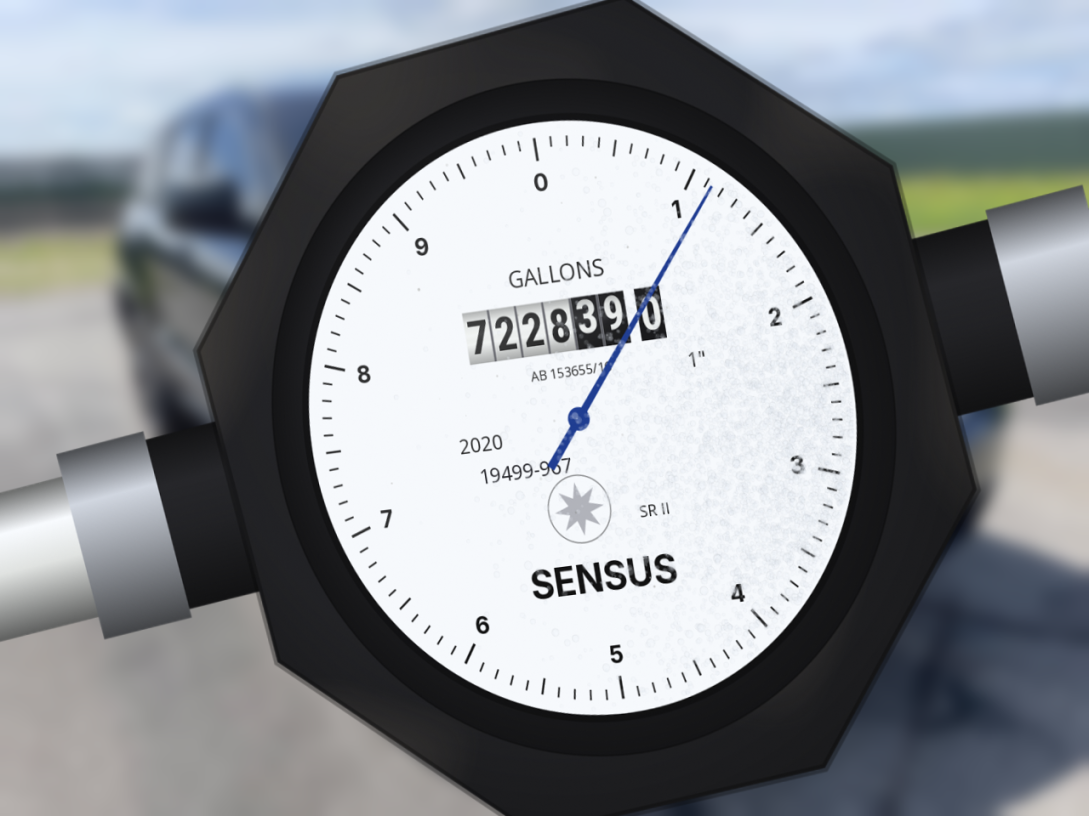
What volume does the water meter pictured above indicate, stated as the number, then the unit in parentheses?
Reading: 7228391.1 (gal)
